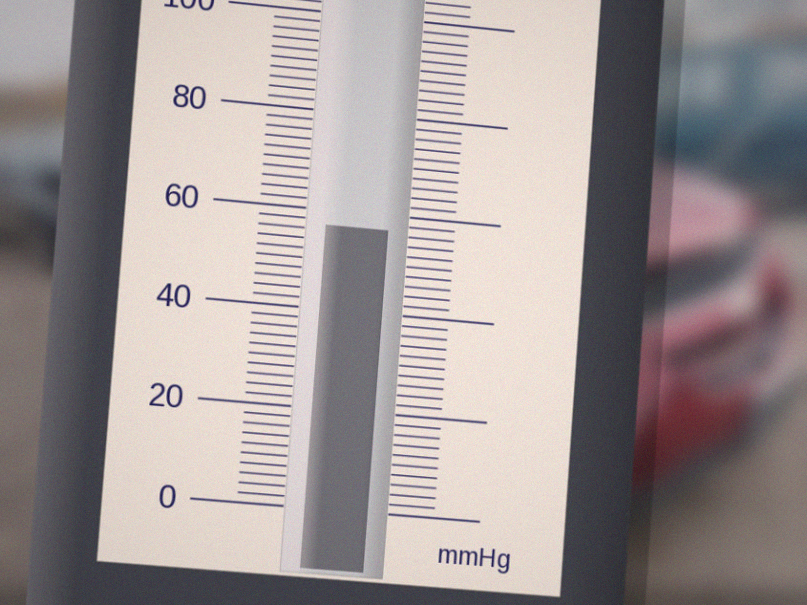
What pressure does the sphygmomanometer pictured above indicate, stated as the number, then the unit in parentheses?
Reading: 57 (mmHg)
